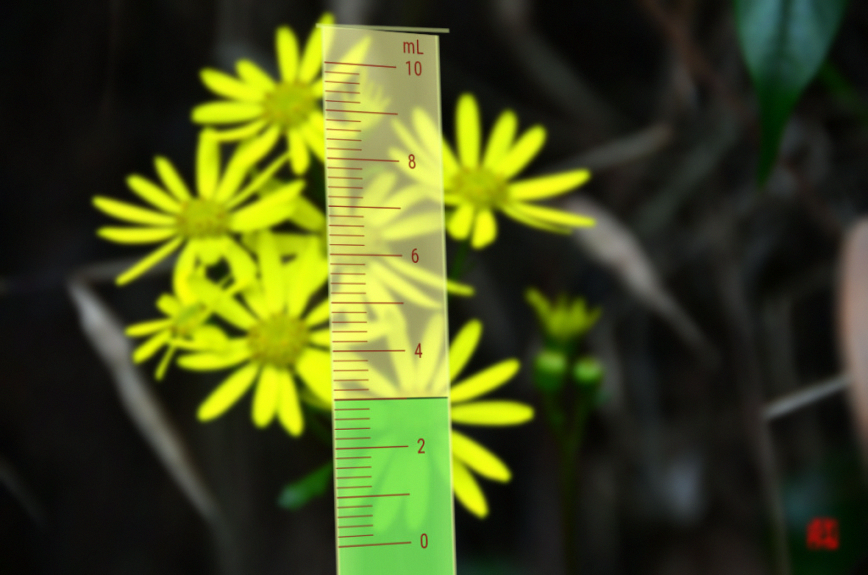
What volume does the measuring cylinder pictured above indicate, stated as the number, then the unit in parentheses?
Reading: 3 (mL)
